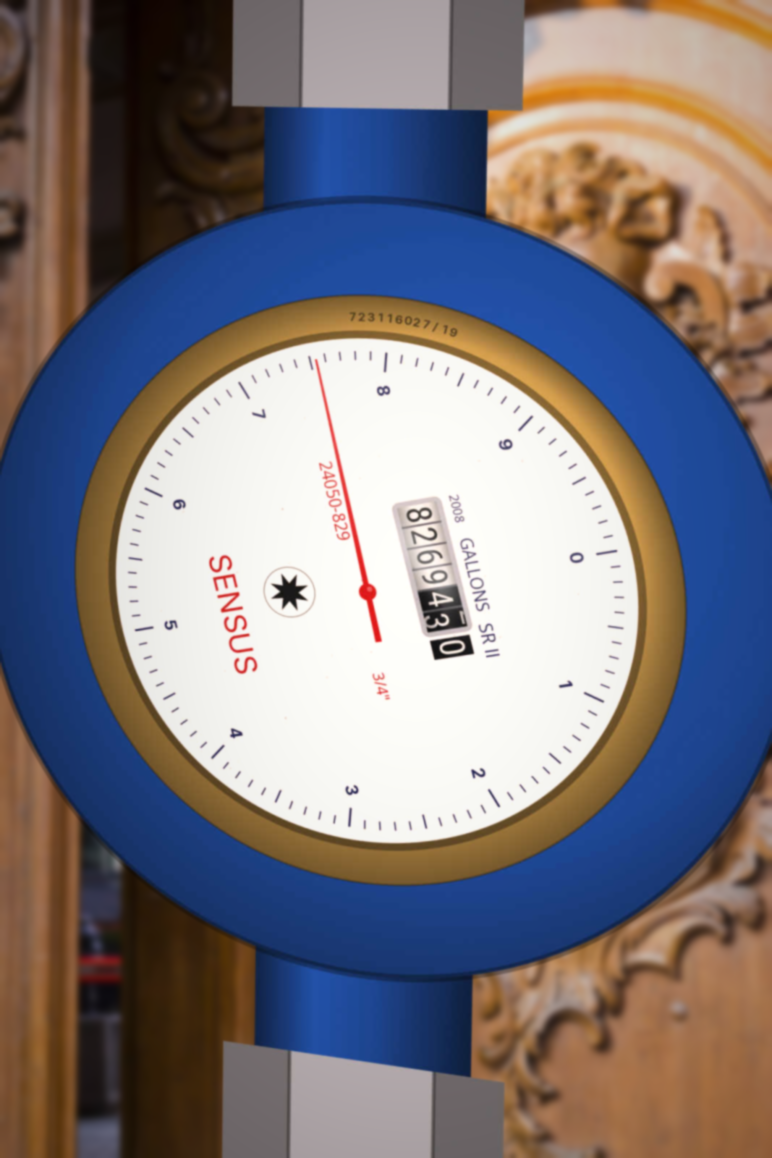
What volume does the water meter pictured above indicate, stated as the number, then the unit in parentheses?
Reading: 8269427.5 (gal)
